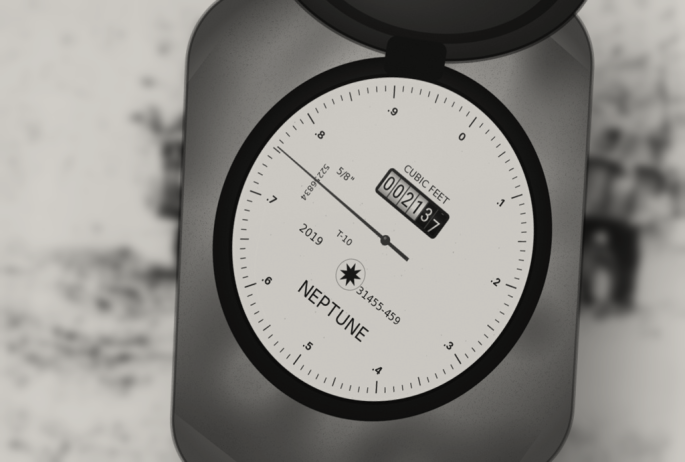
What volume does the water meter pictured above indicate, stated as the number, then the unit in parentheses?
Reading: 2136.75 (ft³)
